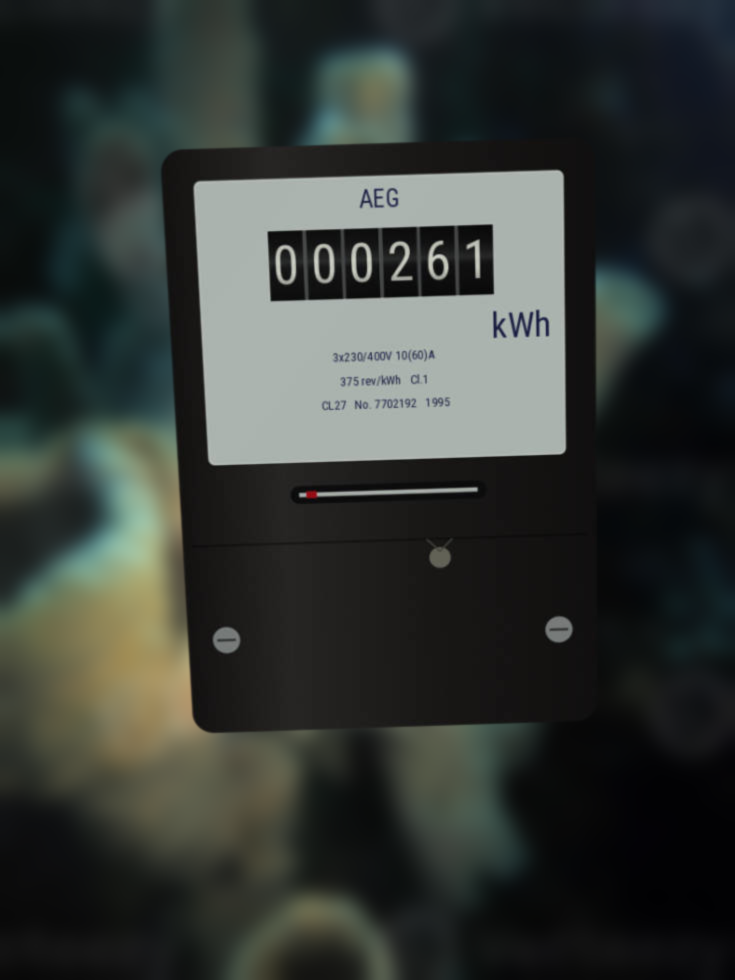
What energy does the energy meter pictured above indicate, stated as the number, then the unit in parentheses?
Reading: 261 (kWh)
